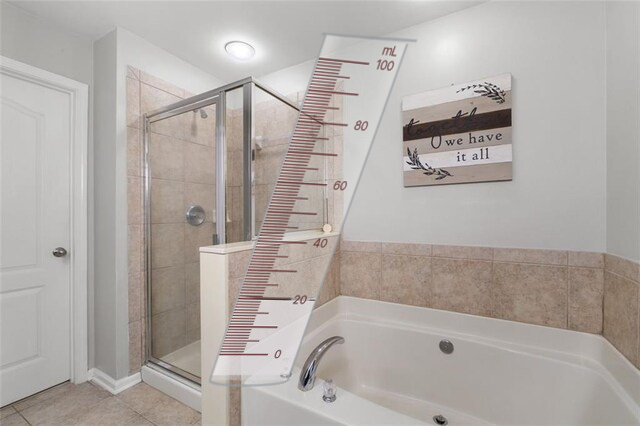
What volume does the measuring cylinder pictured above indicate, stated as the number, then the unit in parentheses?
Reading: 20 (mL)
